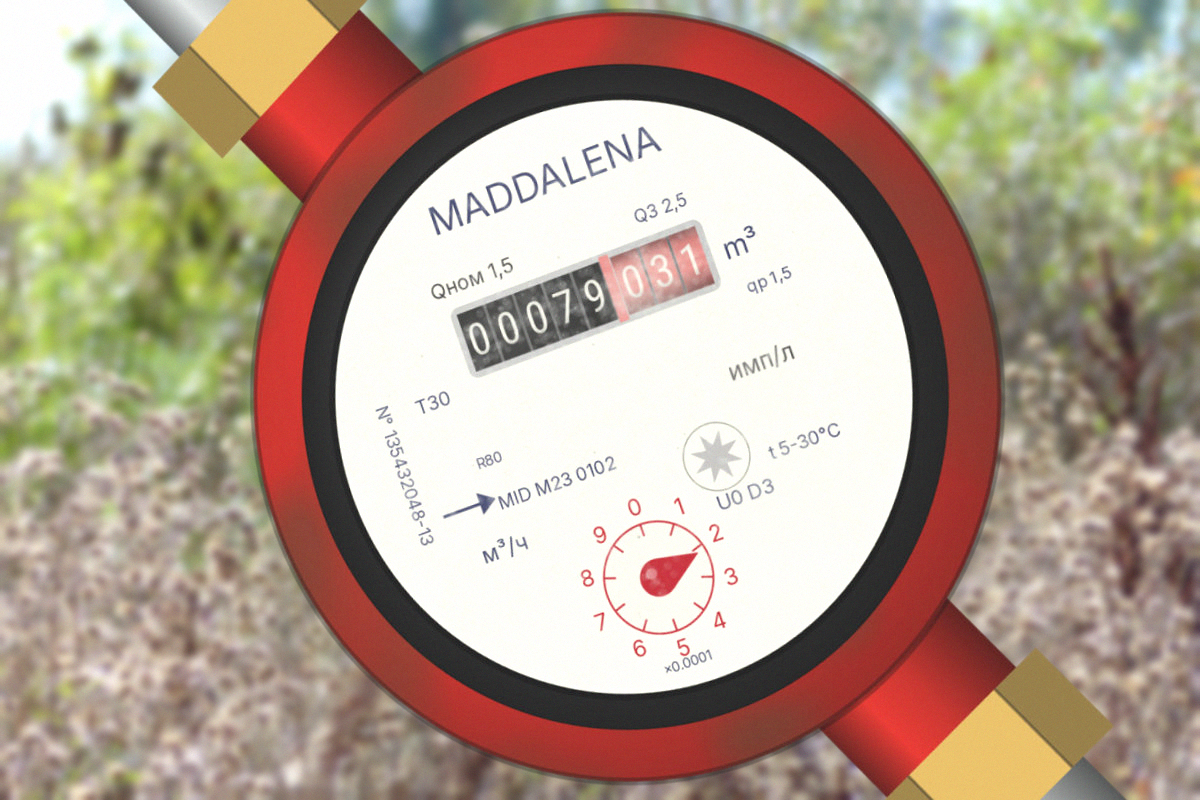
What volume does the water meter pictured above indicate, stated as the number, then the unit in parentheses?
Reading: 79.0312 (m³)
